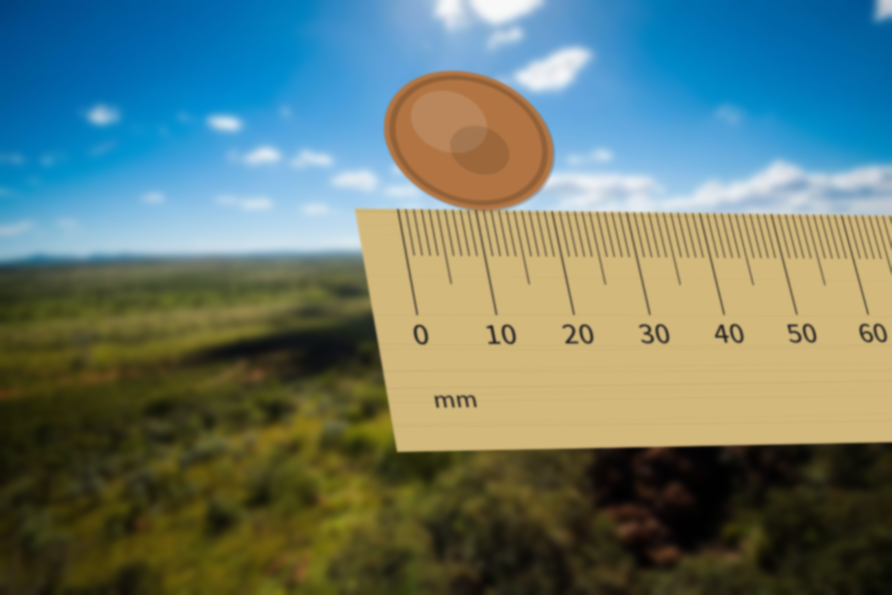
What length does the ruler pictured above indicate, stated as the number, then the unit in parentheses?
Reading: 22 (mm)
